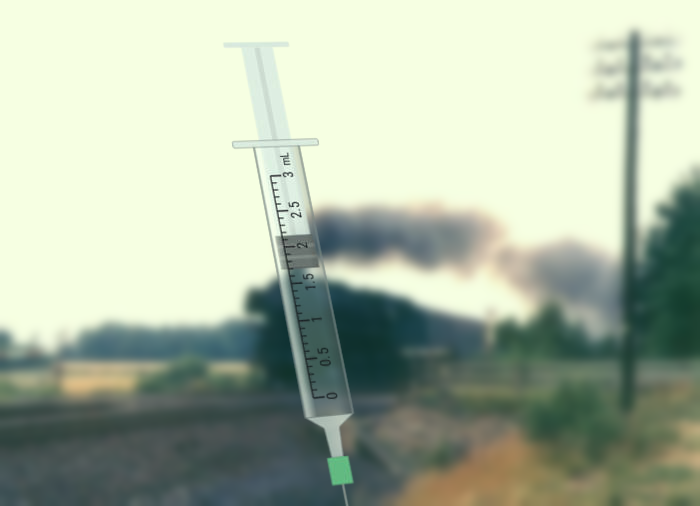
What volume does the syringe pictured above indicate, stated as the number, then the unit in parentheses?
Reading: 1.7 (mL)
